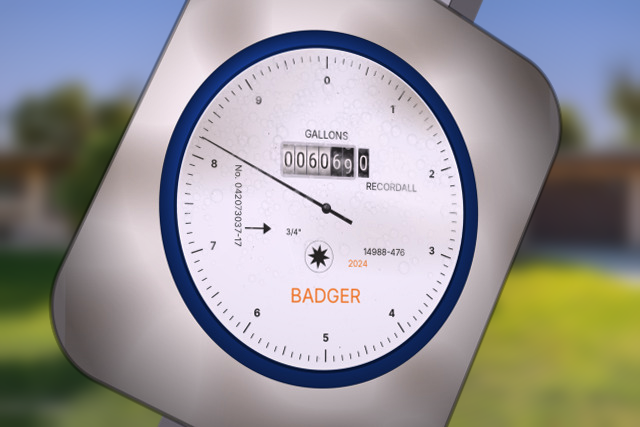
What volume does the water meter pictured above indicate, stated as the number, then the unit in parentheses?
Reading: 60688.2 (gal)
